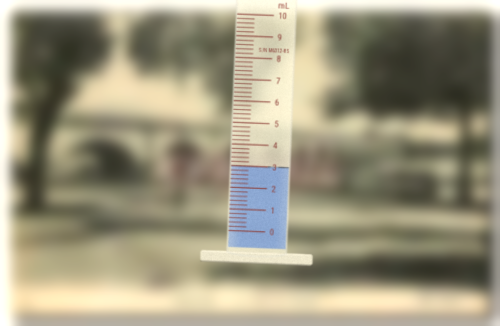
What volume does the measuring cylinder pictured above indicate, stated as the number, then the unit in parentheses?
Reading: 3 (mL)
